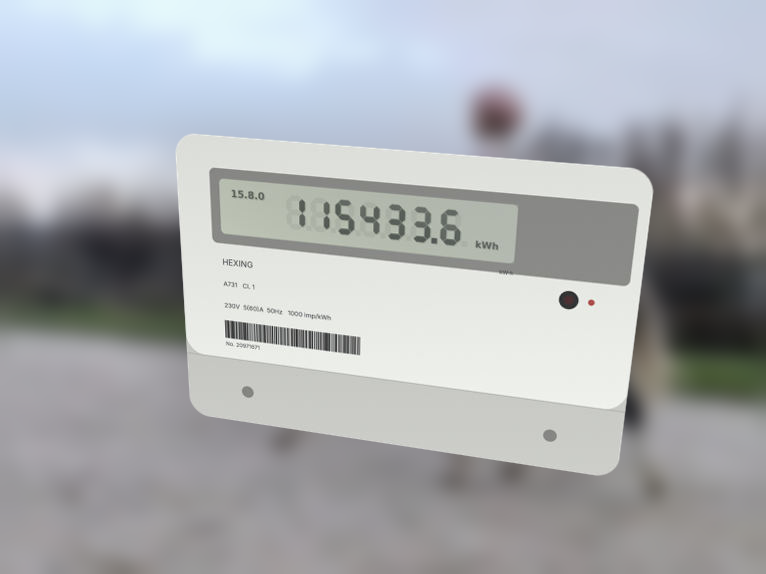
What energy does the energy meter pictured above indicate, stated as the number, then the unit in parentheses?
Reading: 115433.6 (kWh)
